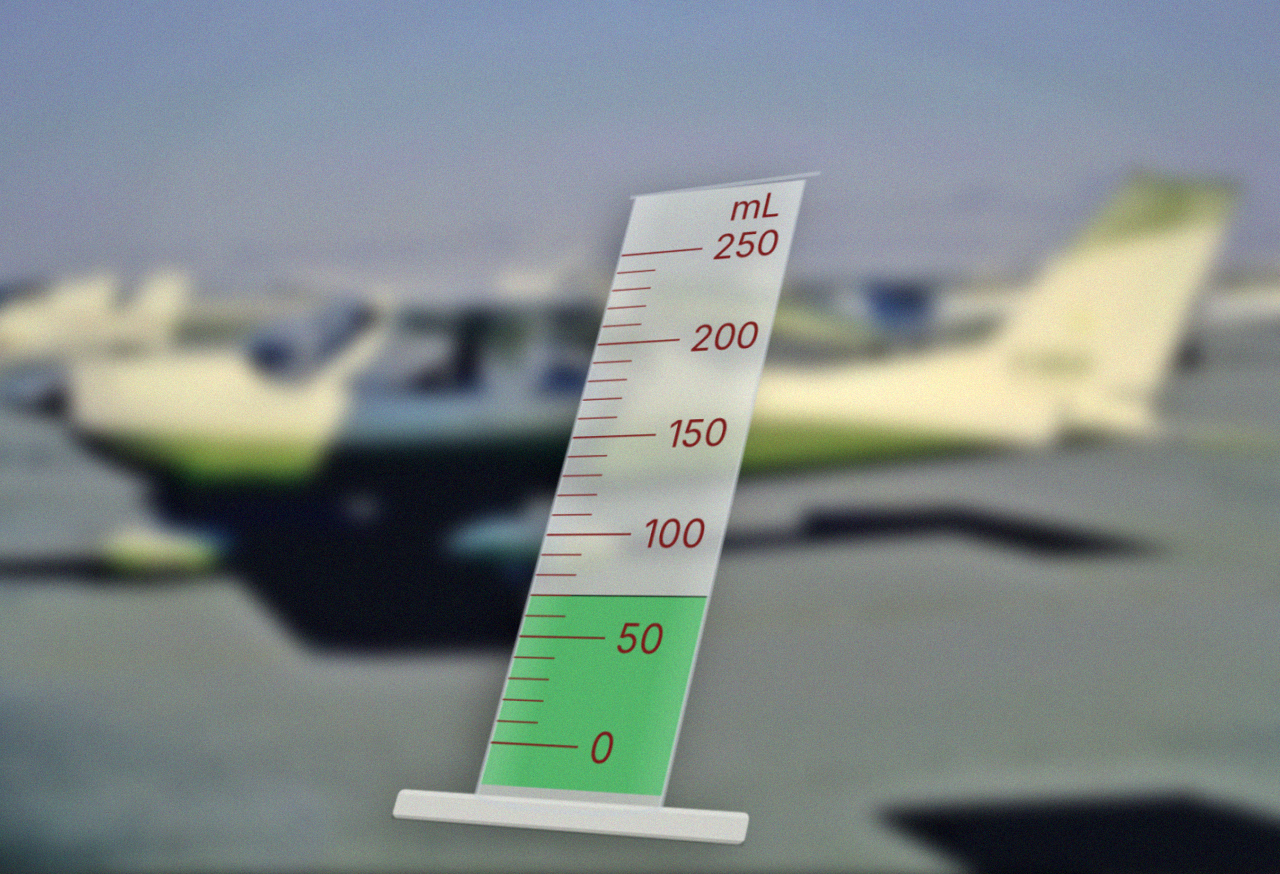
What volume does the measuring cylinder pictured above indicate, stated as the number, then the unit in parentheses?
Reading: 70 (mL)
